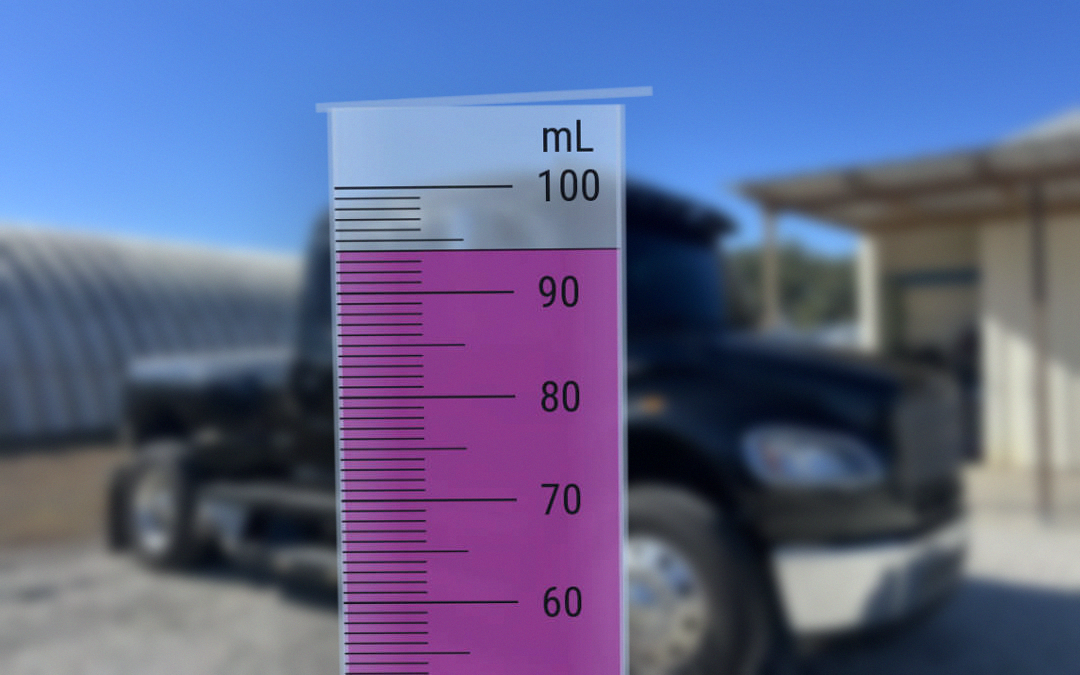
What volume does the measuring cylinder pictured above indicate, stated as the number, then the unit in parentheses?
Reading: 94 (mL)
